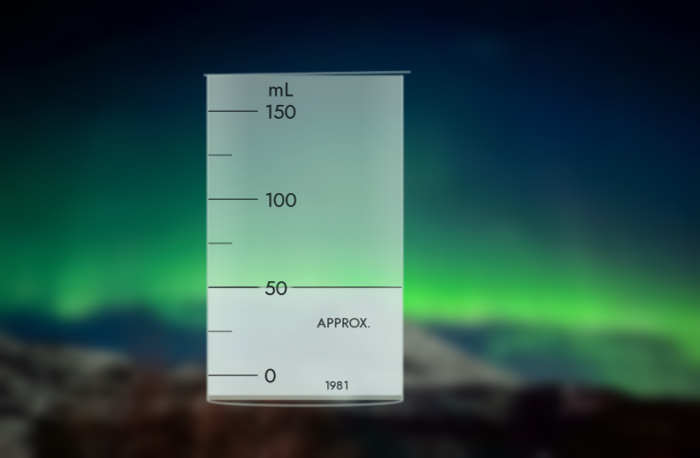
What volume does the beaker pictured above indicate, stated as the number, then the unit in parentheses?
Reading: 50 (mL)
